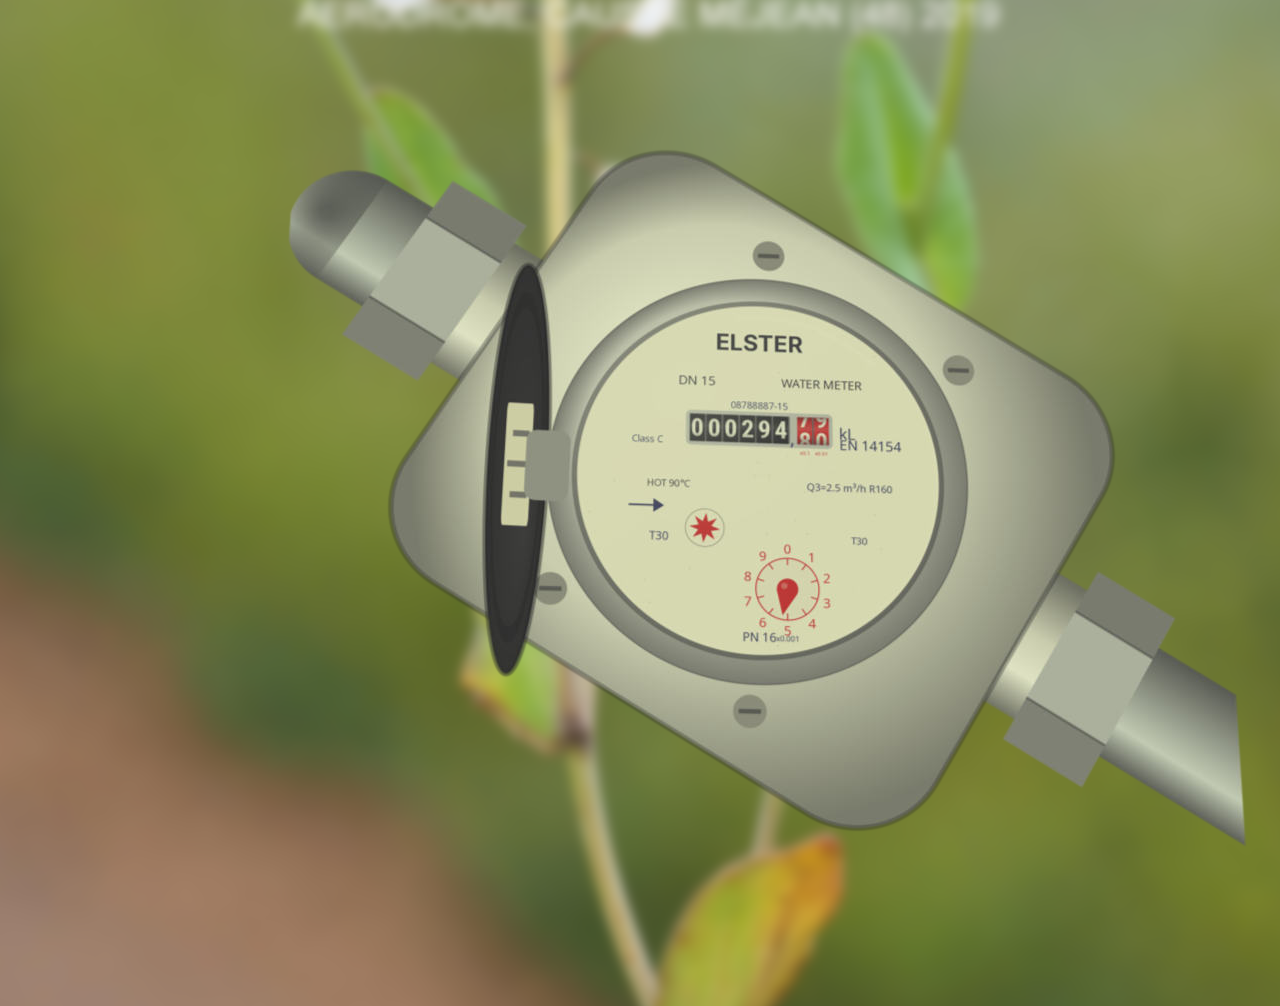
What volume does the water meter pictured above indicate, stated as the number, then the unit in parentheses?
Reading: 294.795 (kL)
